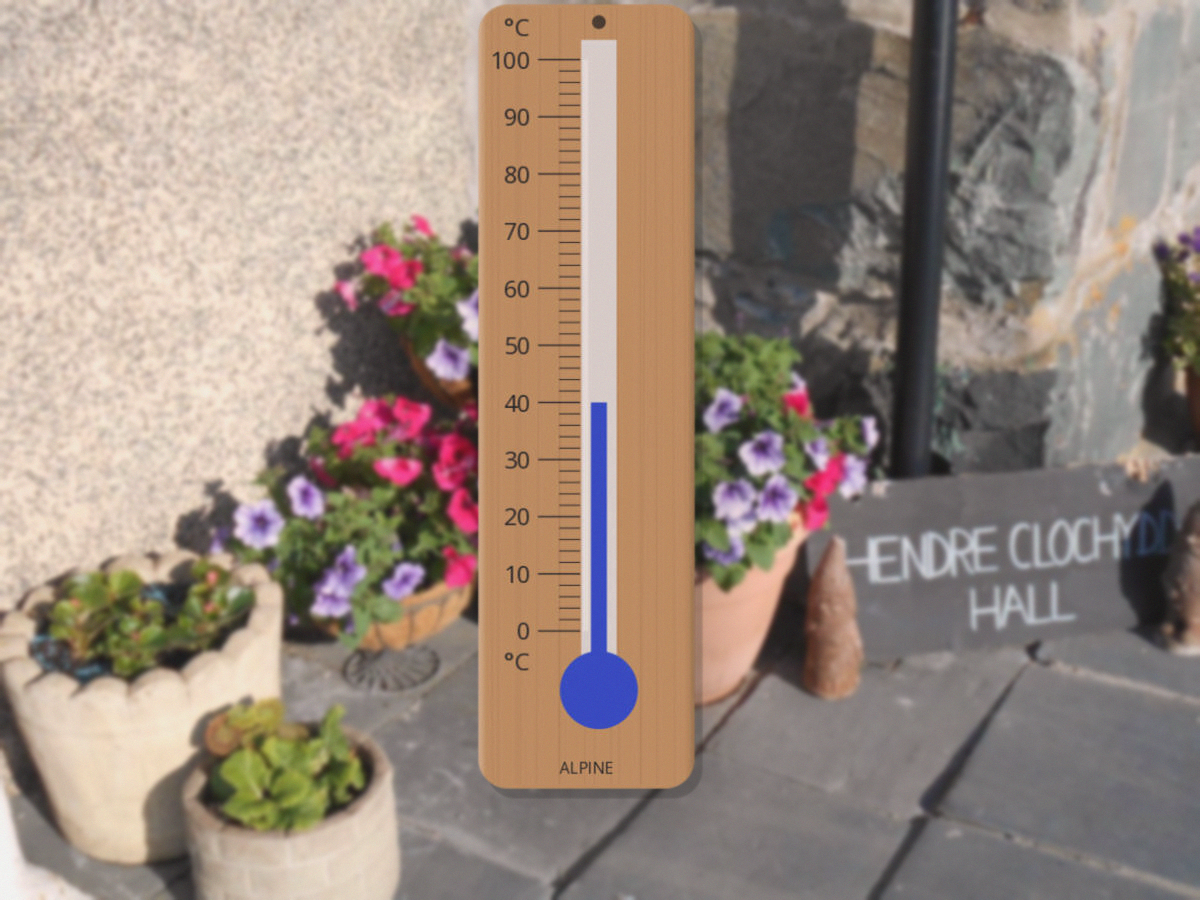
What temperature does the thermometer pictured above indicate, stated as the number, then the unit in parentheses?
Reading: 40 (°C)
